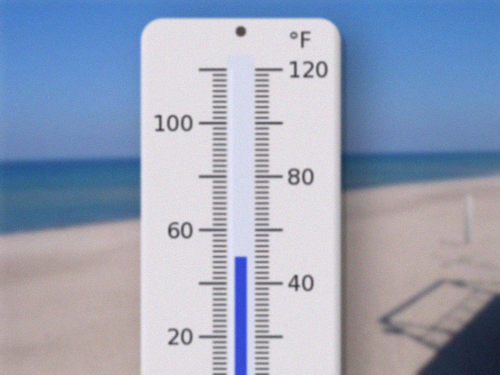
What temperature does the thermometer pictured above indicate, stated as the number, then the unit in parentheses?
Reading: 50 (°F)
